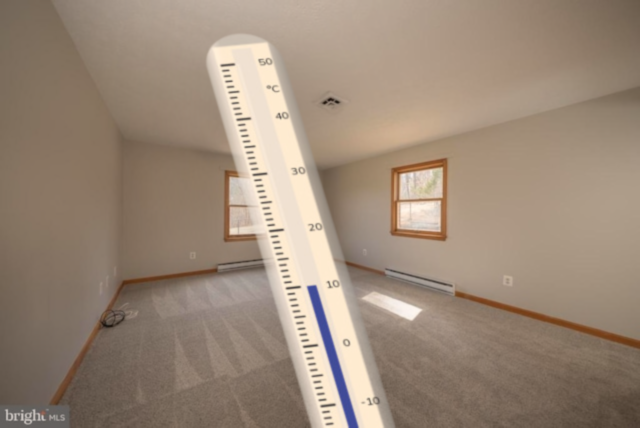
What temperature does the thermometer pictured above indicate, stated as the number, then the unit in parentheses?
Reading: 10 (°C)
